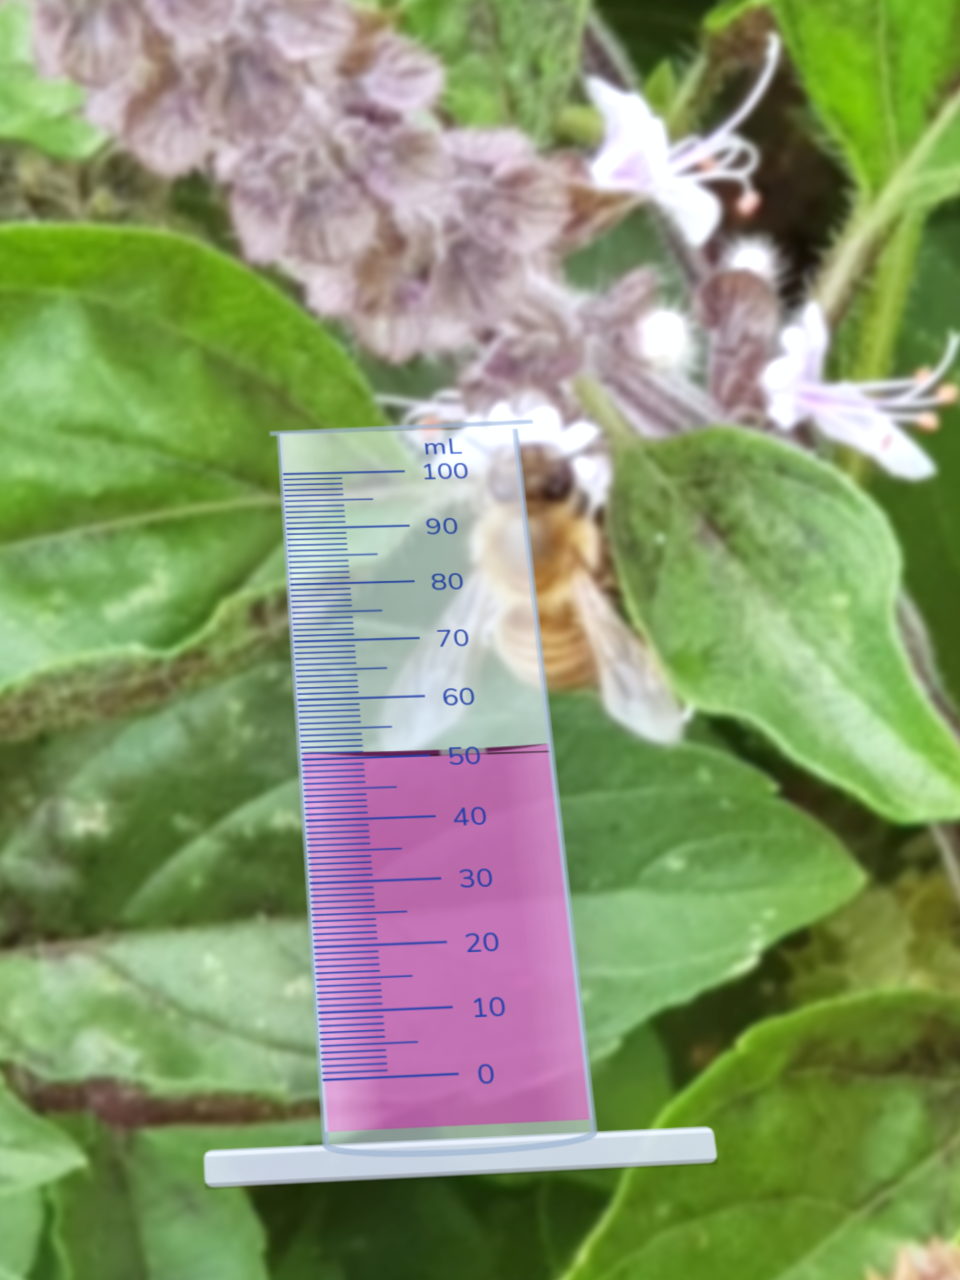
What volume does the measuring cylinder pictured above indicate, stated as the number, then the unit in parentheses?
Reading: 50 (mL)
